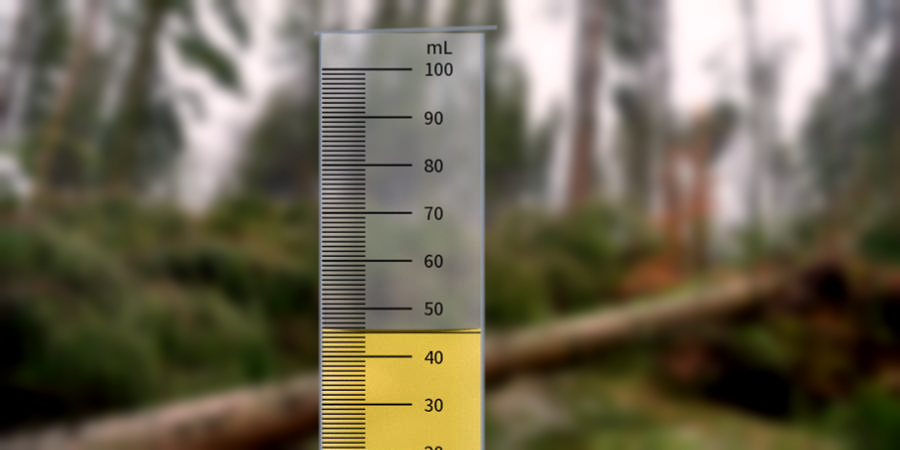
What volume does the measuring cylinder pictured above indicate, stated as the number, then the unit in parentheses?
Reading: 45 (mL)
